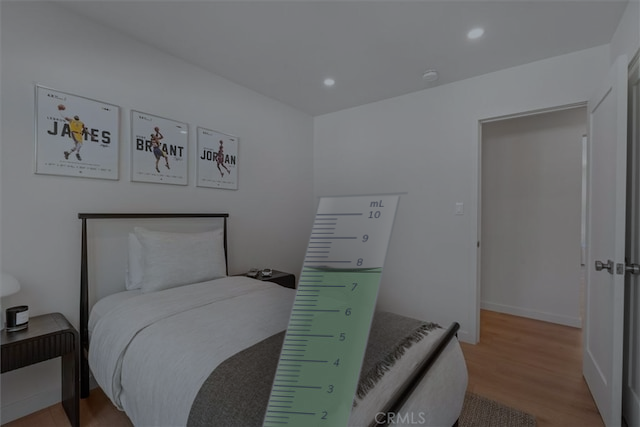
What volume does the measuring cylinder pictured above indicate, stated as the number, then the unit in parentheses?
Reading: 7.6 (mL)
